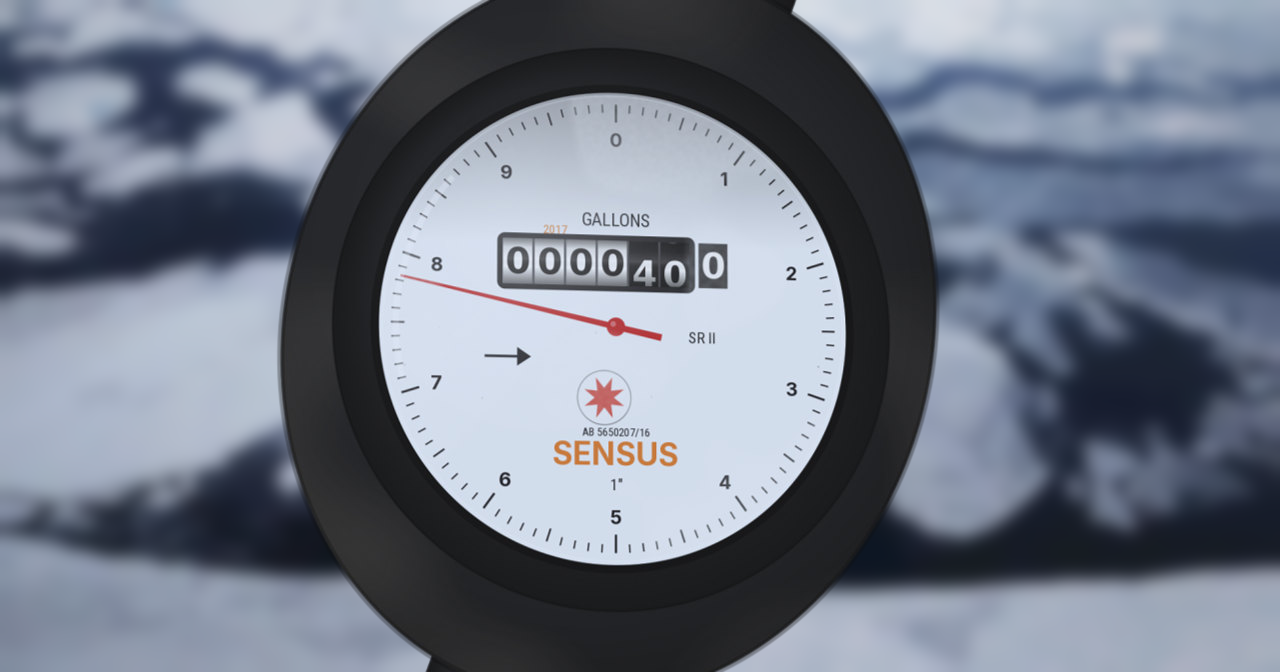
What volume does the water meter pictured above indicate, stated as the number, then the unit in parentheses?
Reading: 397.8 (gal)
